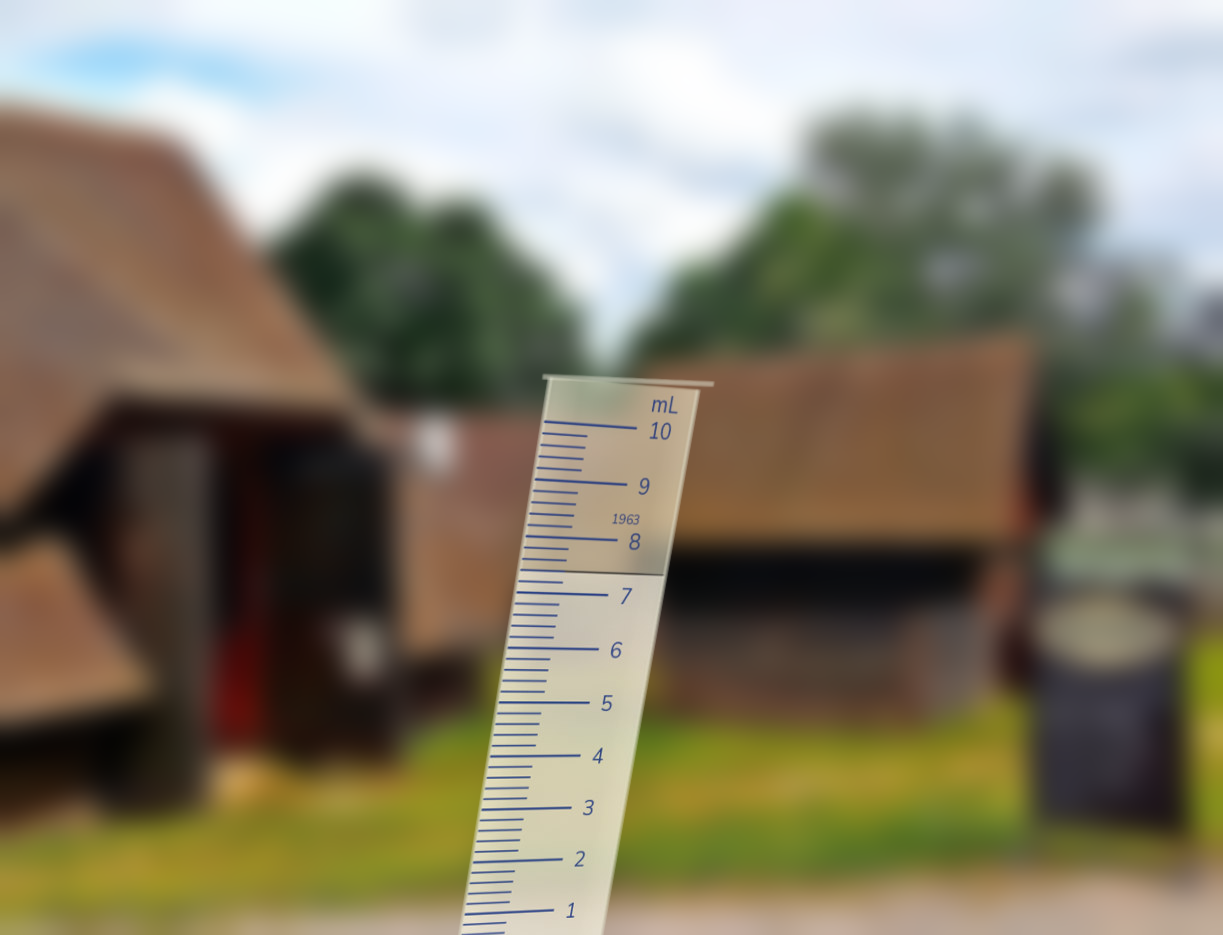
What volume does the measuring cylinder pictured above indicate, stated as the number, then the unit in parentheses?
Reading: 7.4 (mL)
